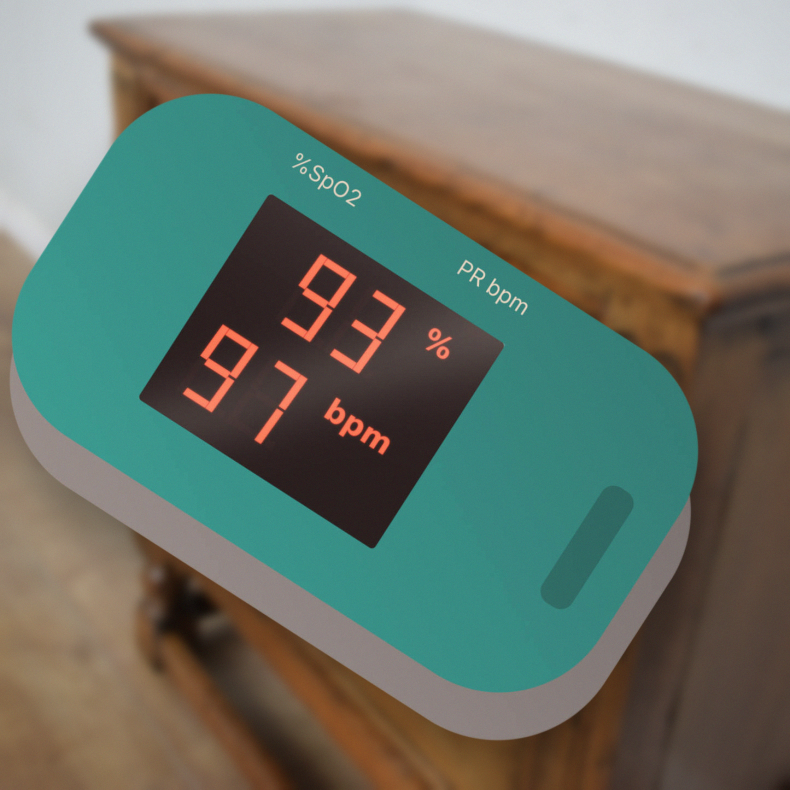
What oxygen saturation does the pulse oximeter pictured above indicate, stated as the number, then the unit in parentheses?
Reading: 93 (%)
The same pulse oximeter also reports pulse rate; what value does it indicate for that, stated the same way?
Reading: 97 (bpm)
